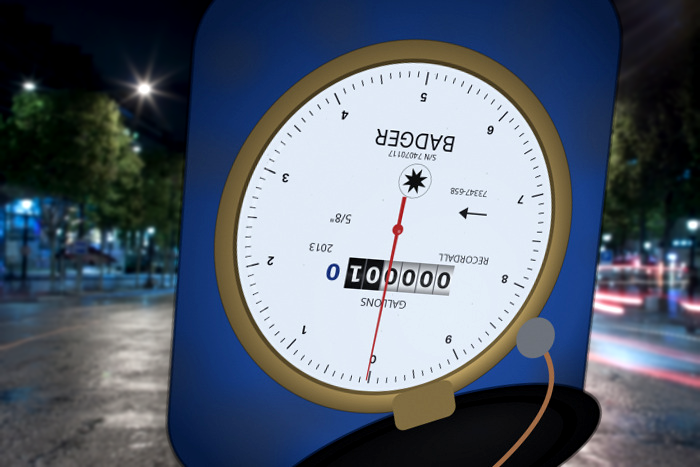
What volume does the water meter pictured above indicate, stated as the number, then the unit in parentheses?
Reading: 10.0 (gal)
